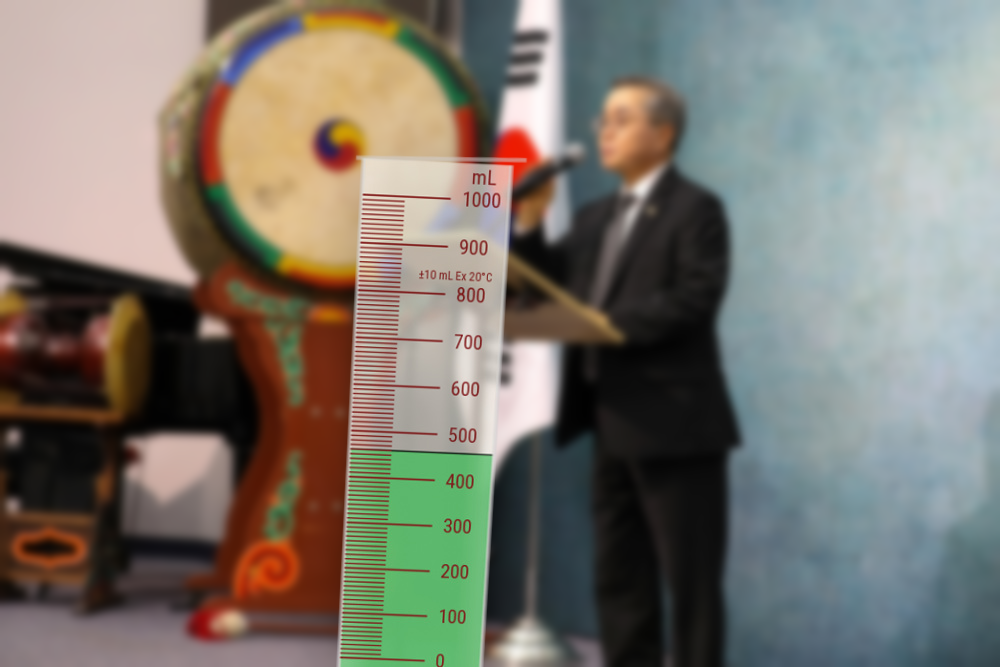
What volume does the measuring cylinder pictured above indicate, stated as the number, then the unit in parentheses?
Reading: 460 (mL)
